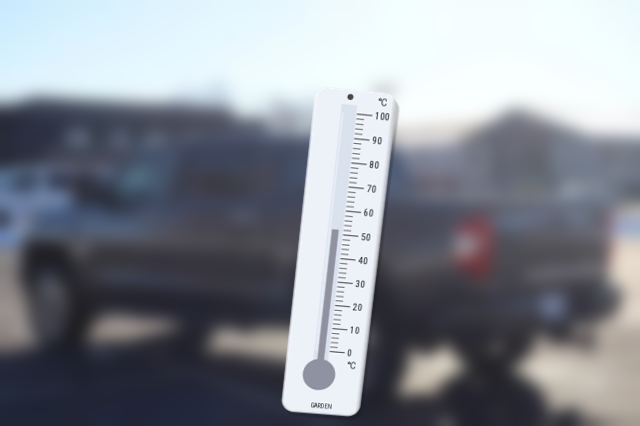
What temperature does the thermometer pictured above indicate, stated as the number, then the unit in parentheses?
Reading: 52 (°C)
